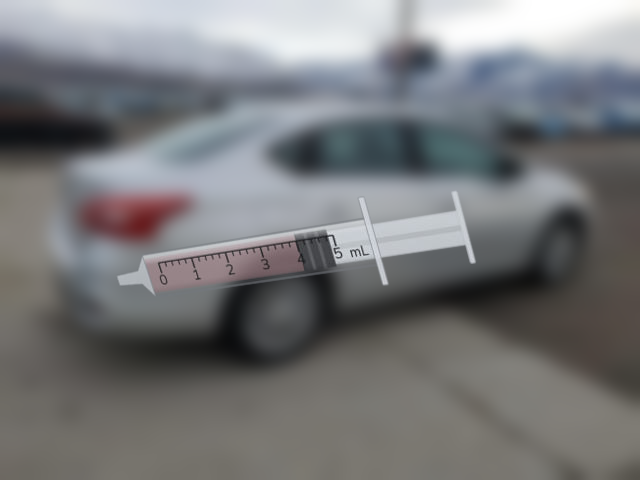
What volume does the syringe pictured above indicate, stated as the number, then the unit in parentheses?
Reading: 4 (mL)
